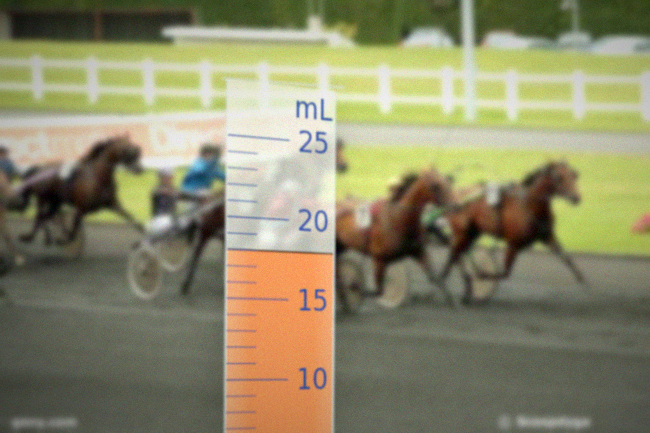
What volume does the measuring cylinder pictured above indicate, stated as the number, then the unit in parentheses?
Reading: 18 (mL)
